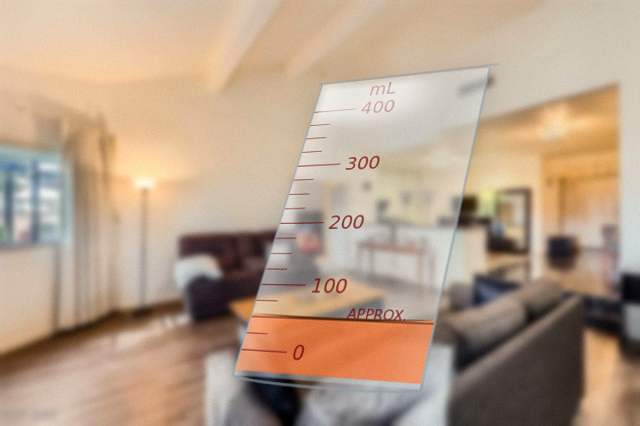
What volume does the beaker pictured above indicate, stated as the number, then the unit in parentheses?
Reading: 50 (mL)
